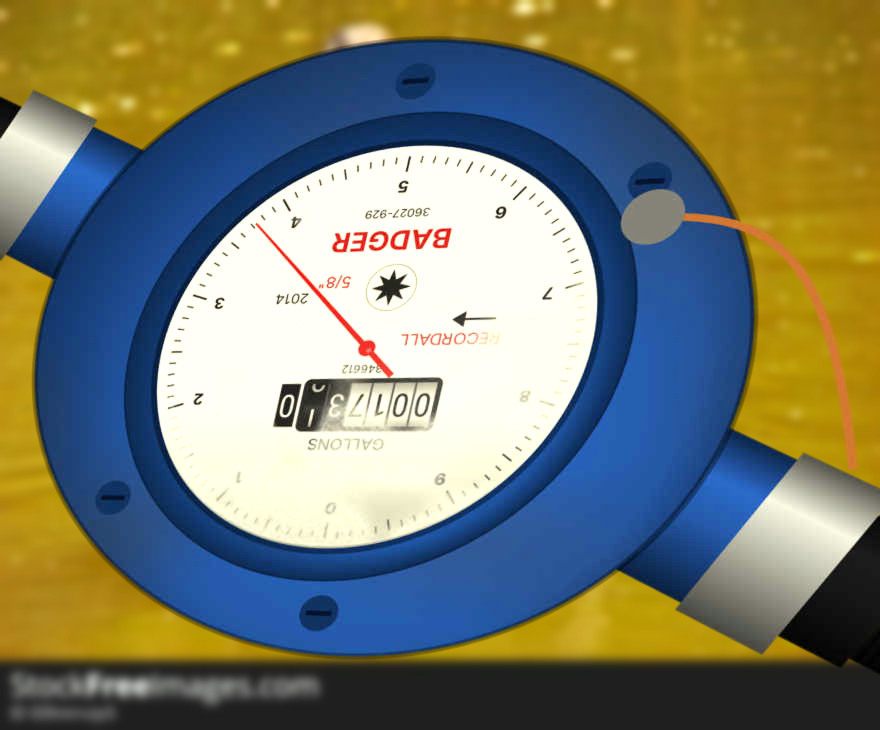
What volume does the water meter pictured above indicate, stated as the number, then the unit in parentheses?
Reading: 17313.7 (gal)
